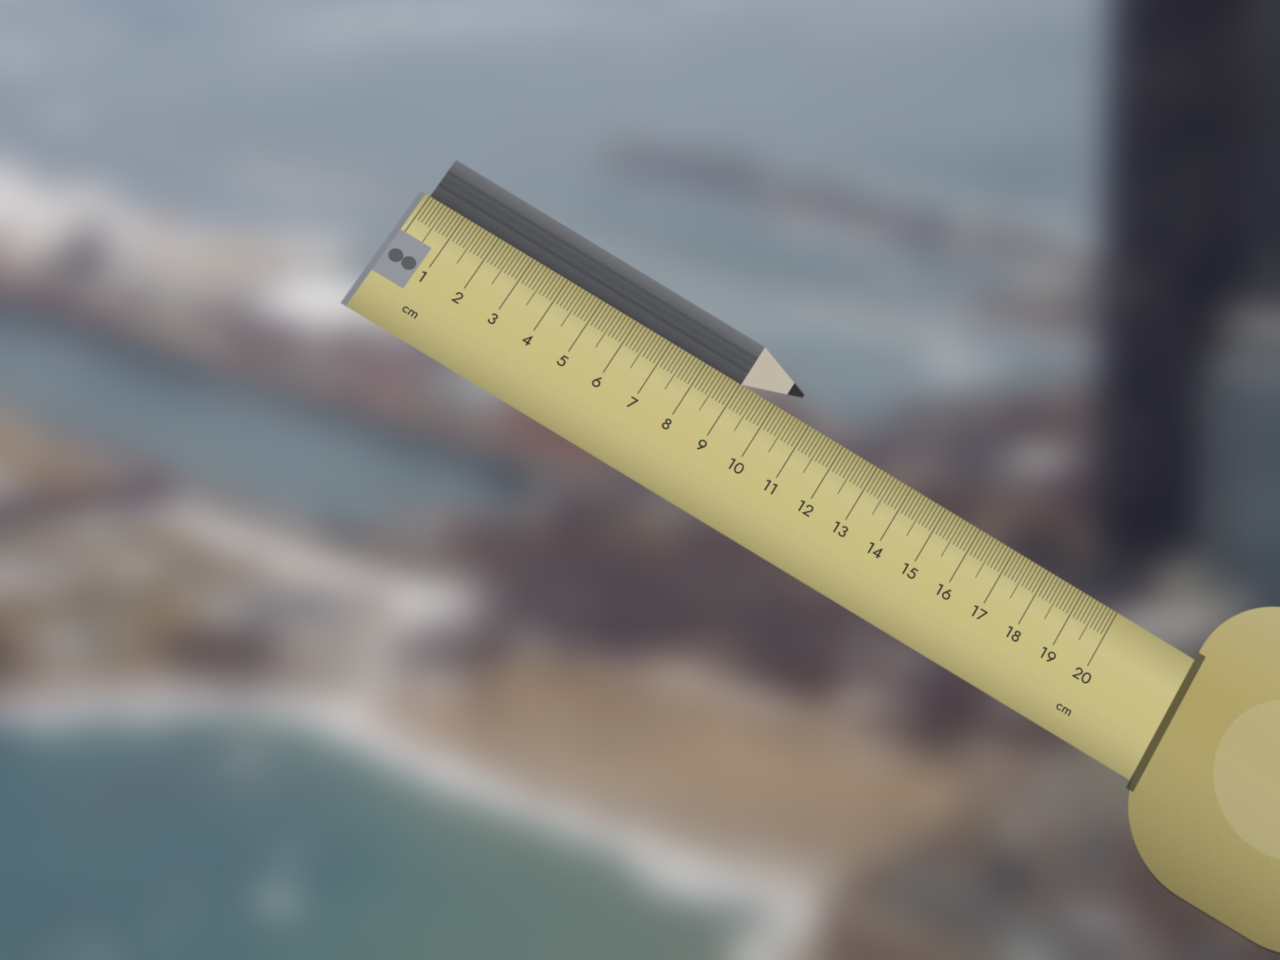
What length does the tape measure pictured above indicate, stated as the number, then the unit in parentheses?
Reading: 10.5 (cm)
